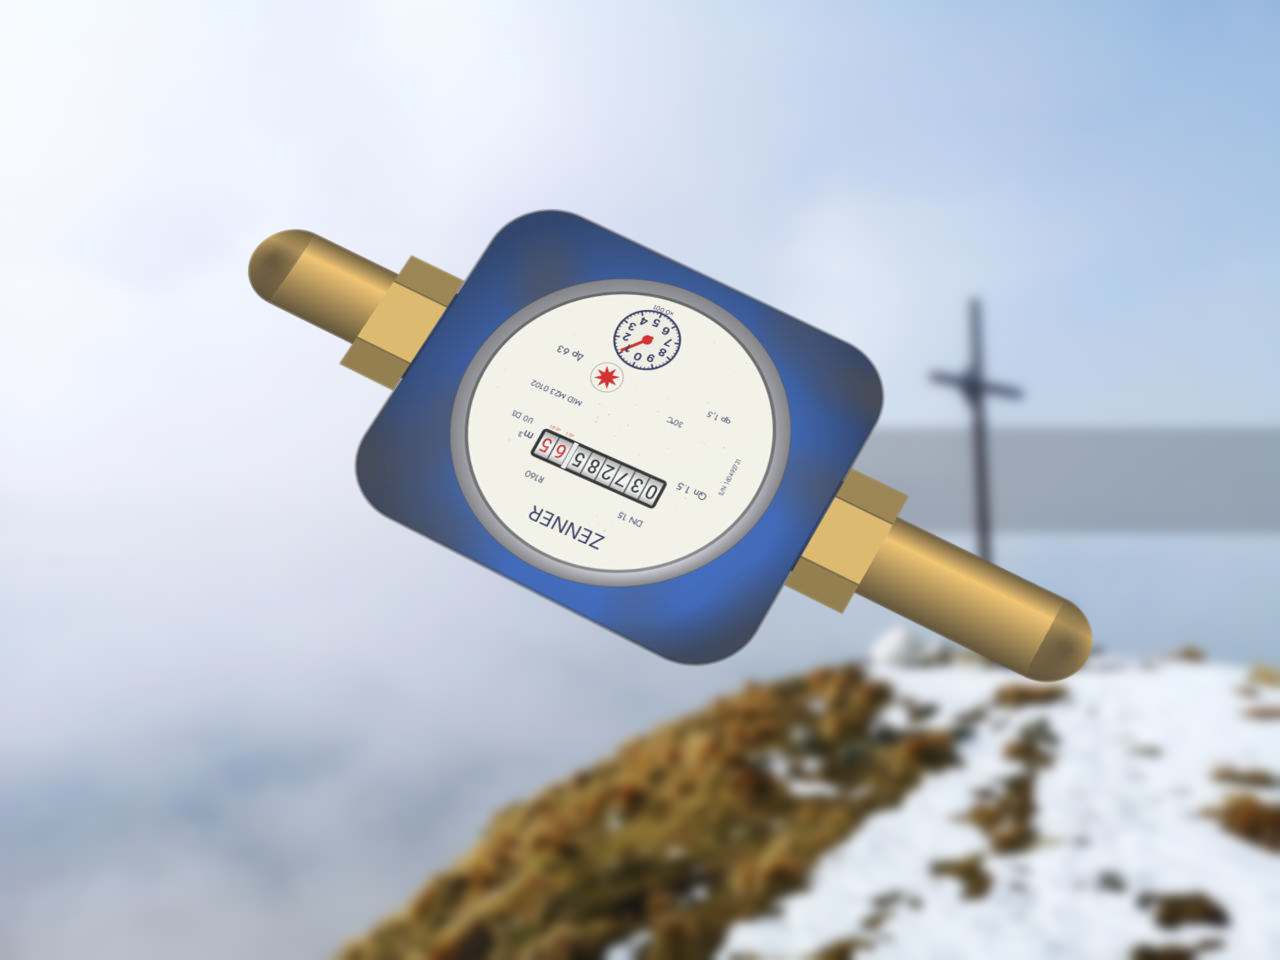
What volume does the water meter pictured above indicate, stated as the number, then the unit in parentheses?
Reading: 37285.651 (m³)
